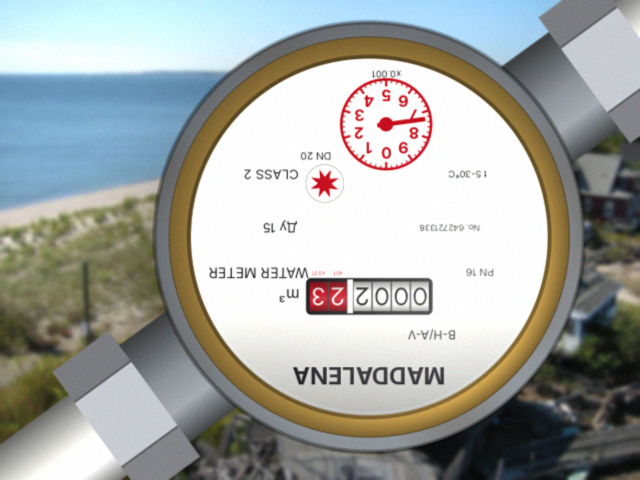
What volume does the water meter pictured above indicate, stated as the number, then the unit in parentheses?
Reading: 2.237 (m³)
